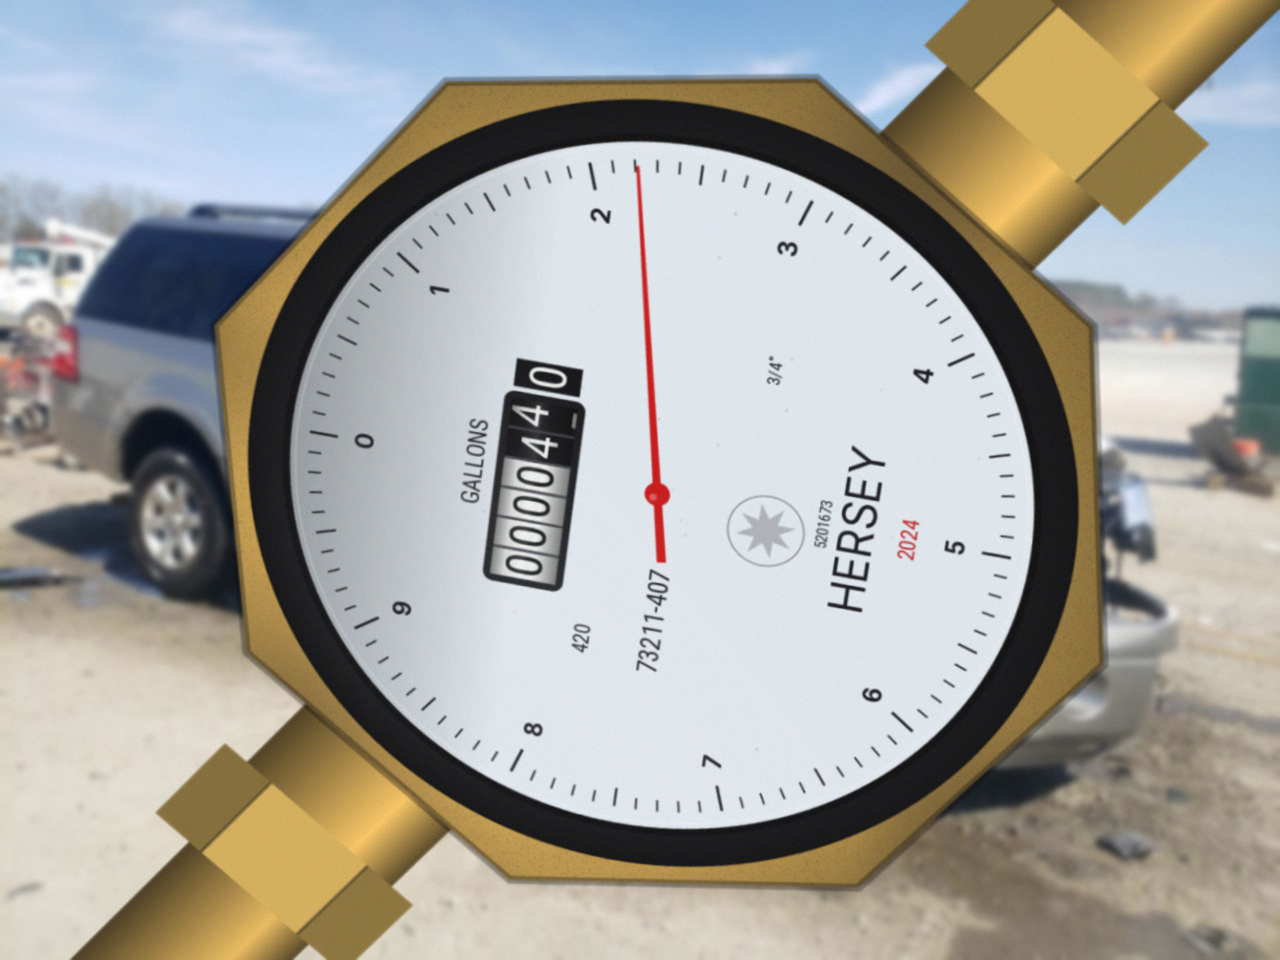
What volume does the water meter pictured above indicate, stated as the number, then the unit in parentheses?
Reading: 442.2 (gal)
